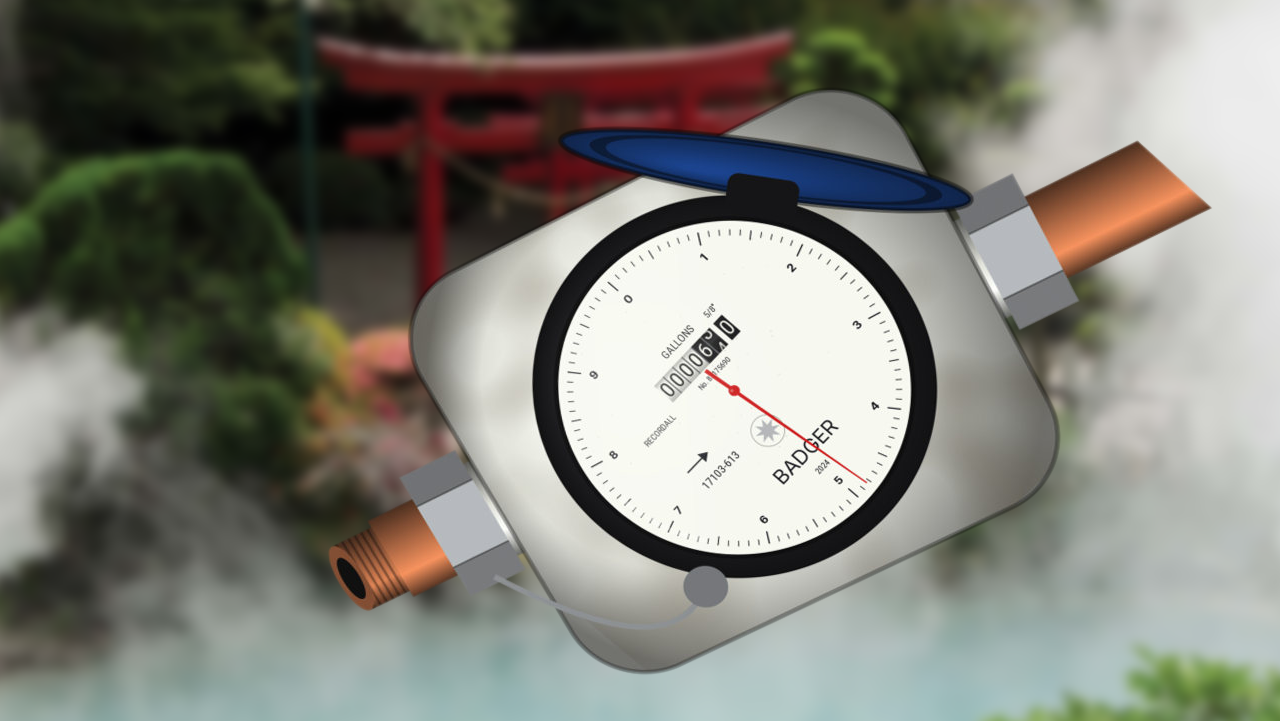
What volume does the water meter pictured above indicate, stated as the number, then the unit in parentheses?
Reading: 634.8 (gal)
